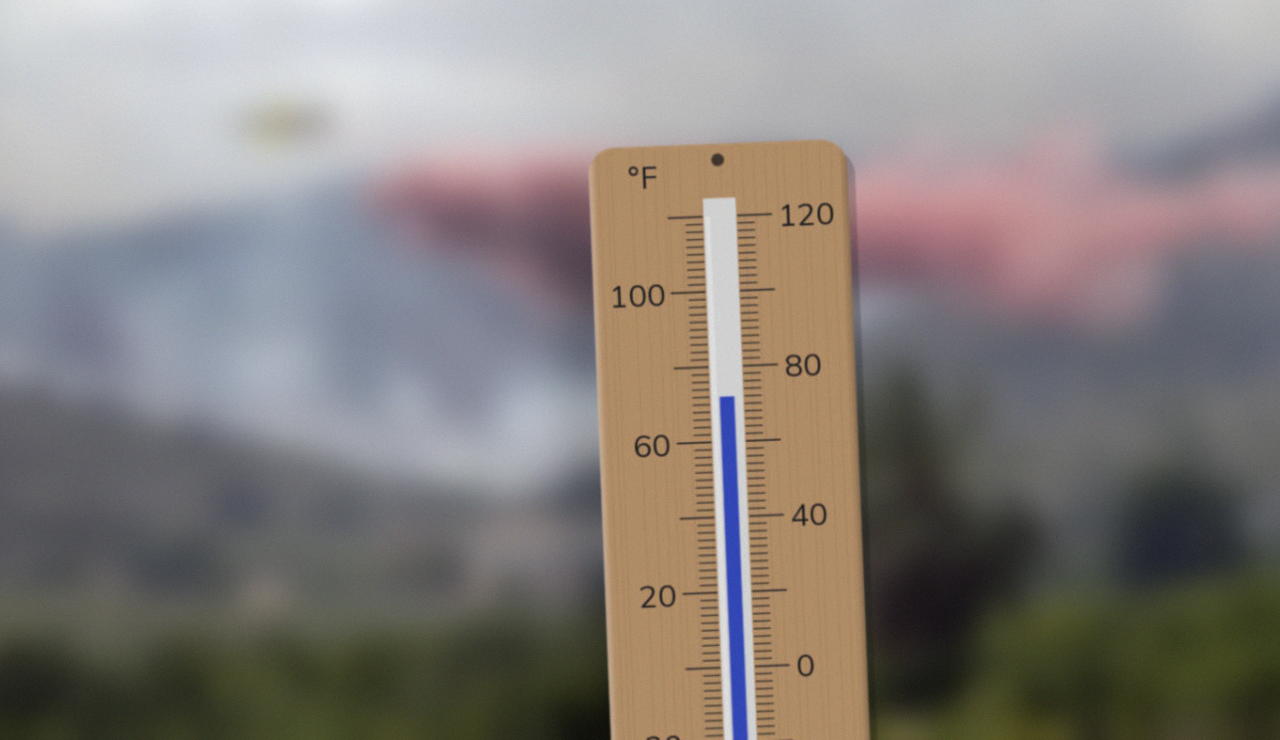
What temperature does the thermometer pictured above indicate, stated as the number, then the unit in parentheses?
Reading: 72 (°F)
